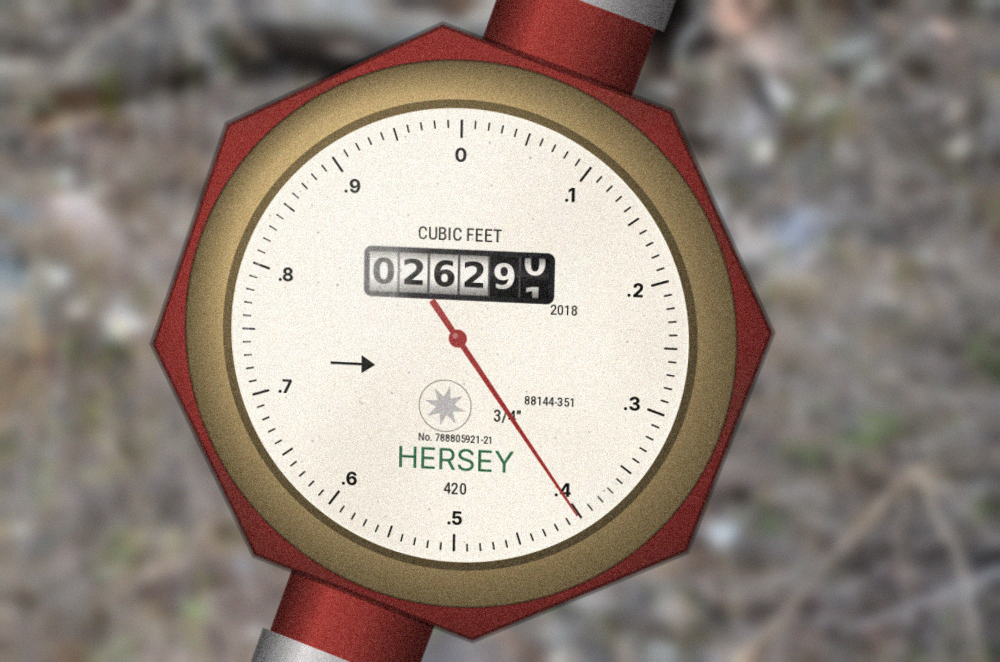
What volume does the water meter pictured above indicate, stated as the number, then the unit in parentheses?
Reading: 26290.40 (ft³)
